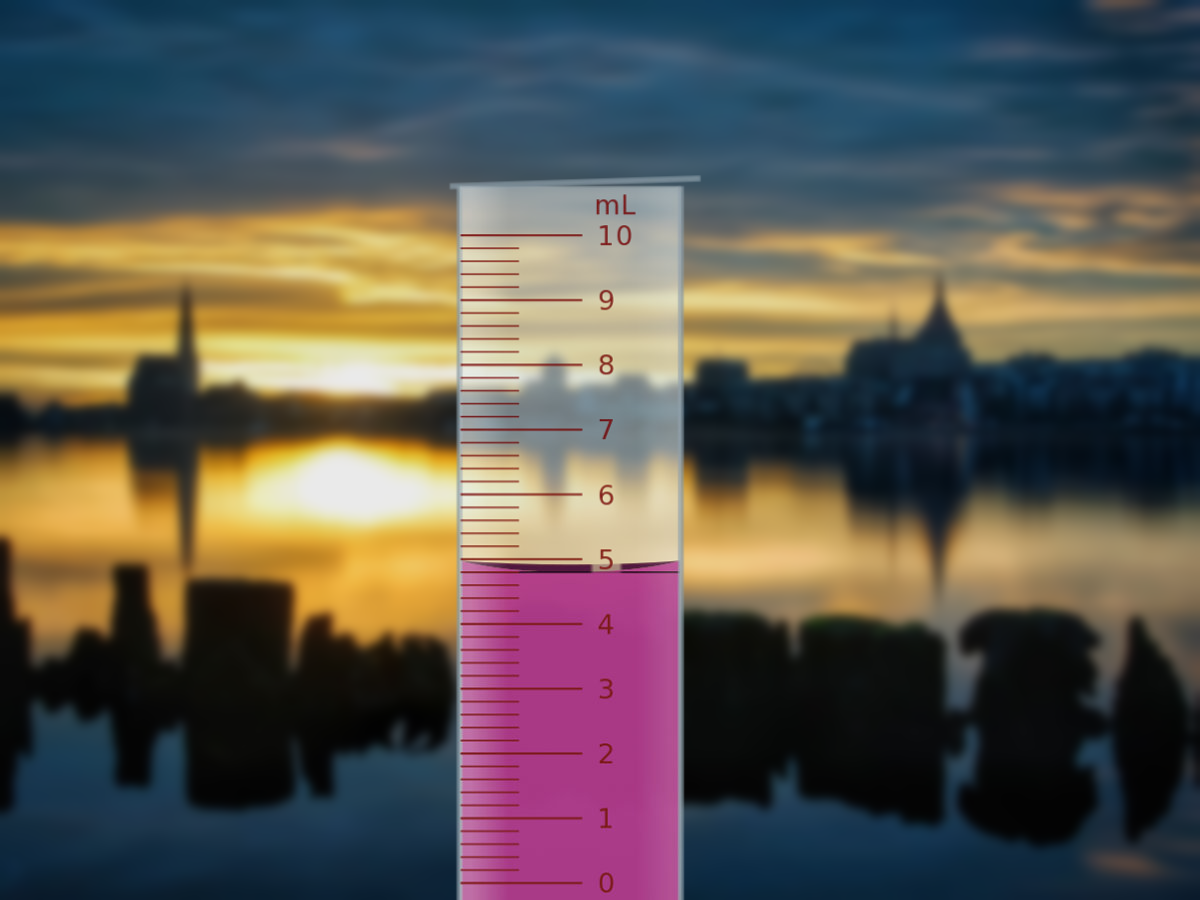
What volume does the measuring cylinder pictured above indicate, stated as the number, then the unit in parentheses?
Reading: 4.8 (mL)
